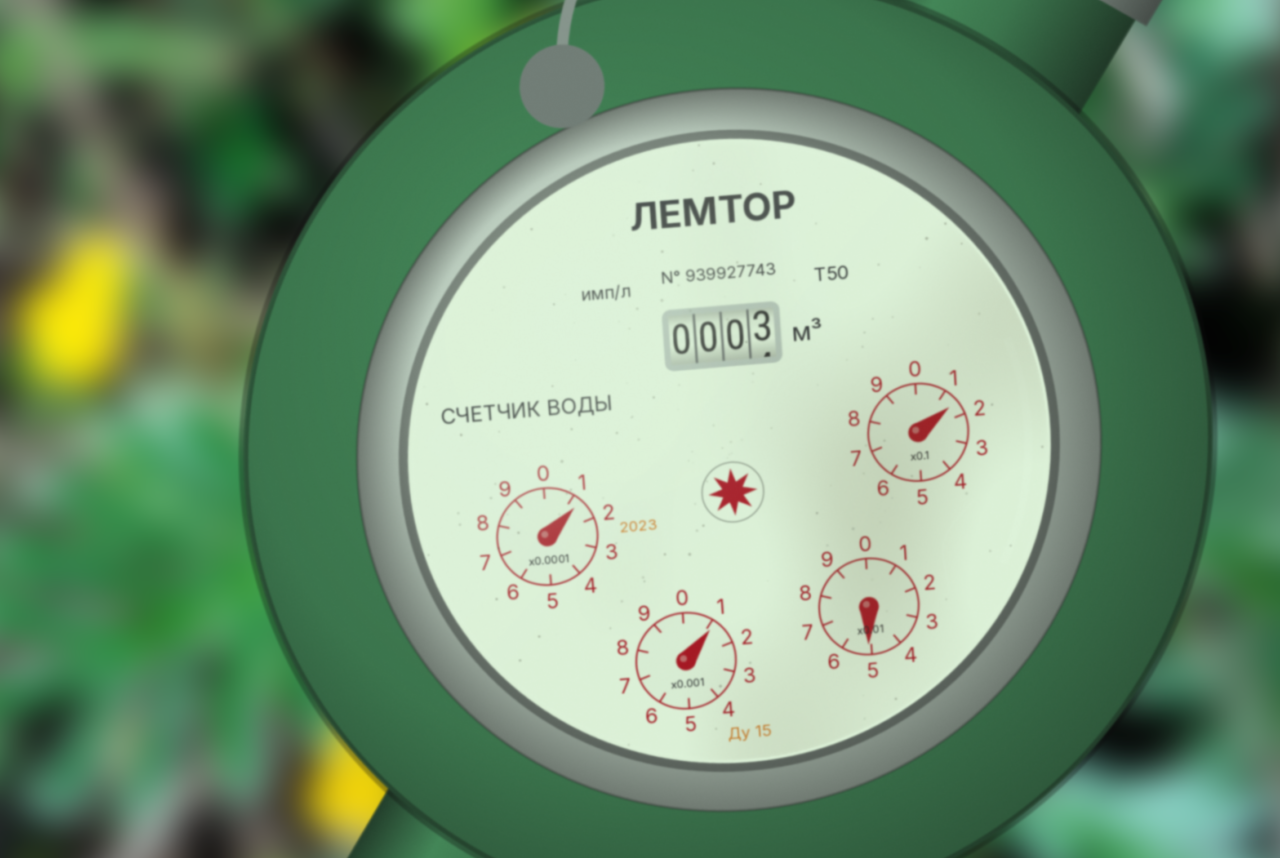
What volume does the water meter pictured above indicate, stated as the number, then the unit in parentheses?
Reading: 3.1511 (m³)
